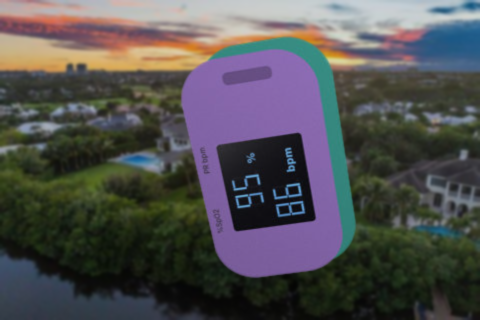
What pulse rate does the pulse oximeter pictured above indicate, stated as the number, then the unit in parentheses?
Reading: 86 (bpm)
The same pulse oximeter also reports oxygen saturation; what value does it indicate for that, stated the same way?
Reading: 95 (%)
